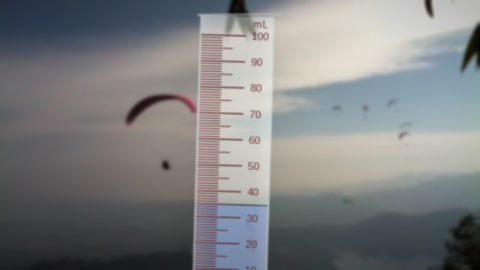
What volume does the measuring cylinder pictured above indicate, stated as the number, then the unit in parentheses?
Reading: 35 (mL)
